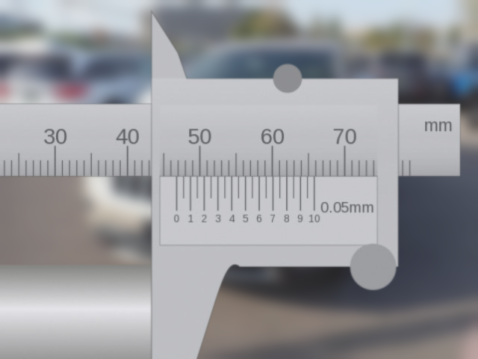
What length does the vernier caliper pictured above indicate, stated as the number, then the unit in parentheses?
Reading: 46.8 (mm)
